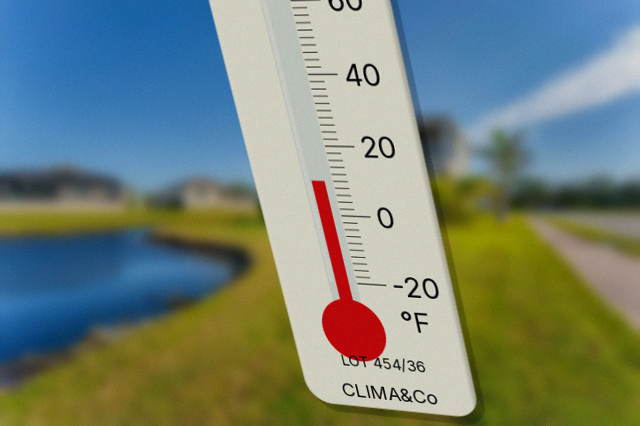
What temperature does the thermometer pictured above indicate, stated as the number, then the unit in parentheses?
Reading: 10 (°F)
